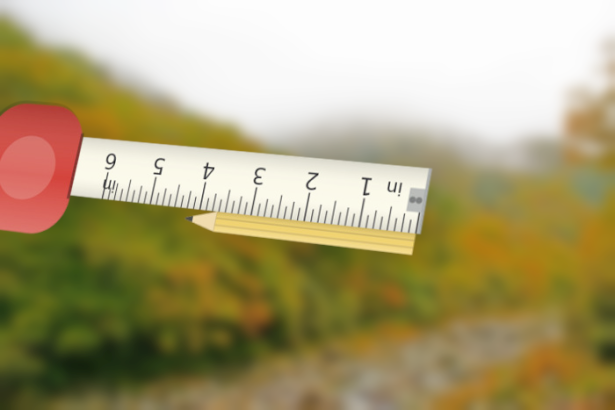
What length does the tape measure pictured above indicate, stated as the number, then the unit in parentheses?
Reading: 4.25 (in)
